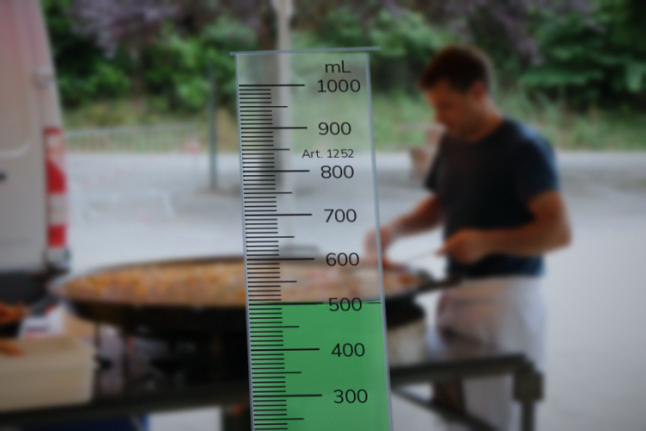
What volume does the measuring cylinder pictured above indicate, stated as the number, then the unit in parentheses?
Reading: 500 (mL)
